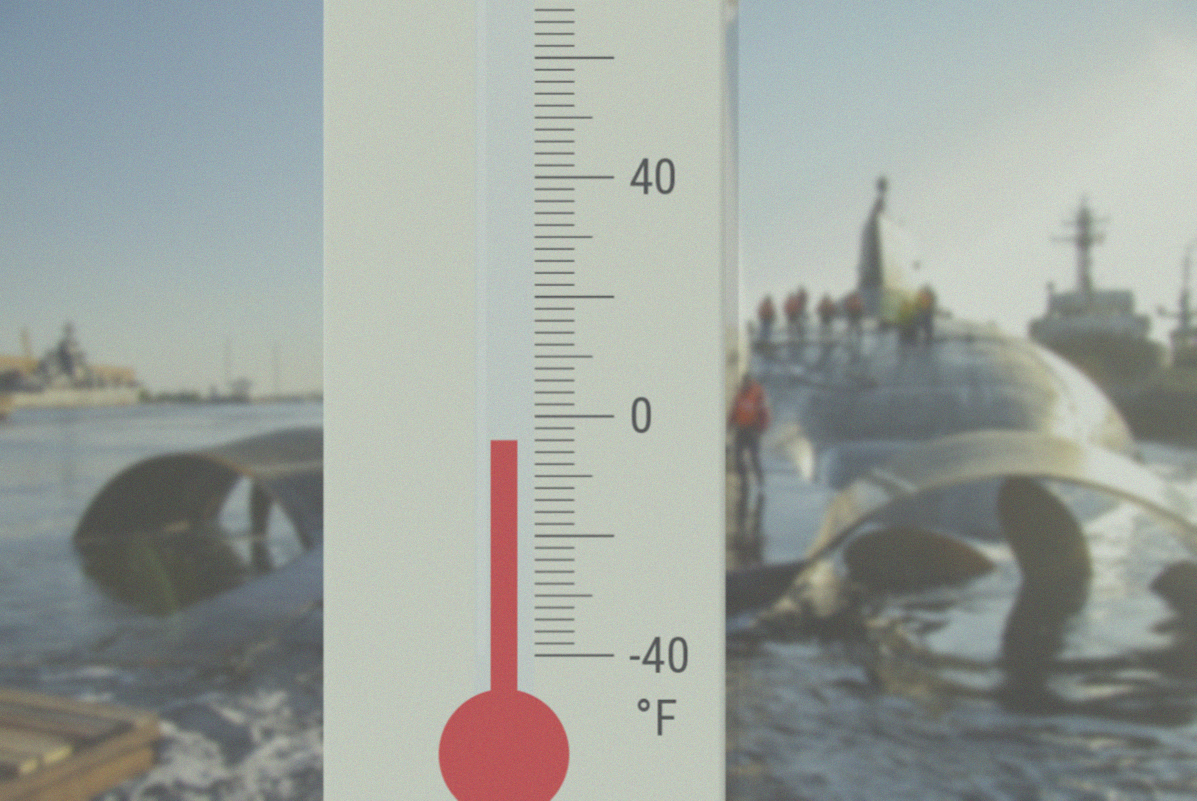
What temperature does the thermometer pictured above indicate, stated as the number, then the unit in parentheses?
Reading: -4 (°F)
